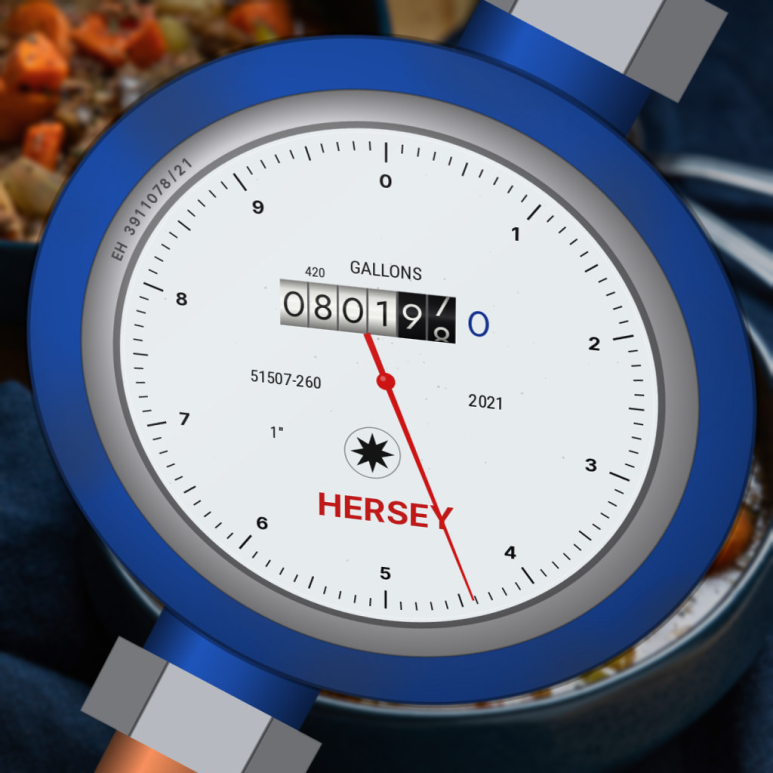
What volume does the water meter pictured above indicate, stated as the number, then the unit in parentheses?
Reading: 801974.4 (gal)
